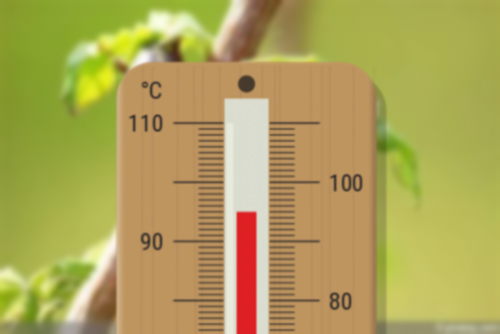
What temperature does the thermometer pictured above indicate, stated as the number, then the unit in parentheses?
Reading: 95 (°C)
